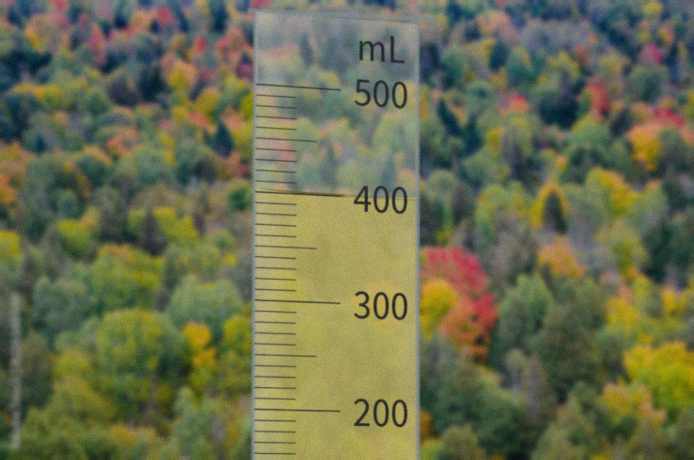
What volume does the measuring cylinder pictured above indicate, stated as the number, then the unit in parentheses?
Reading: 400 (mL)
